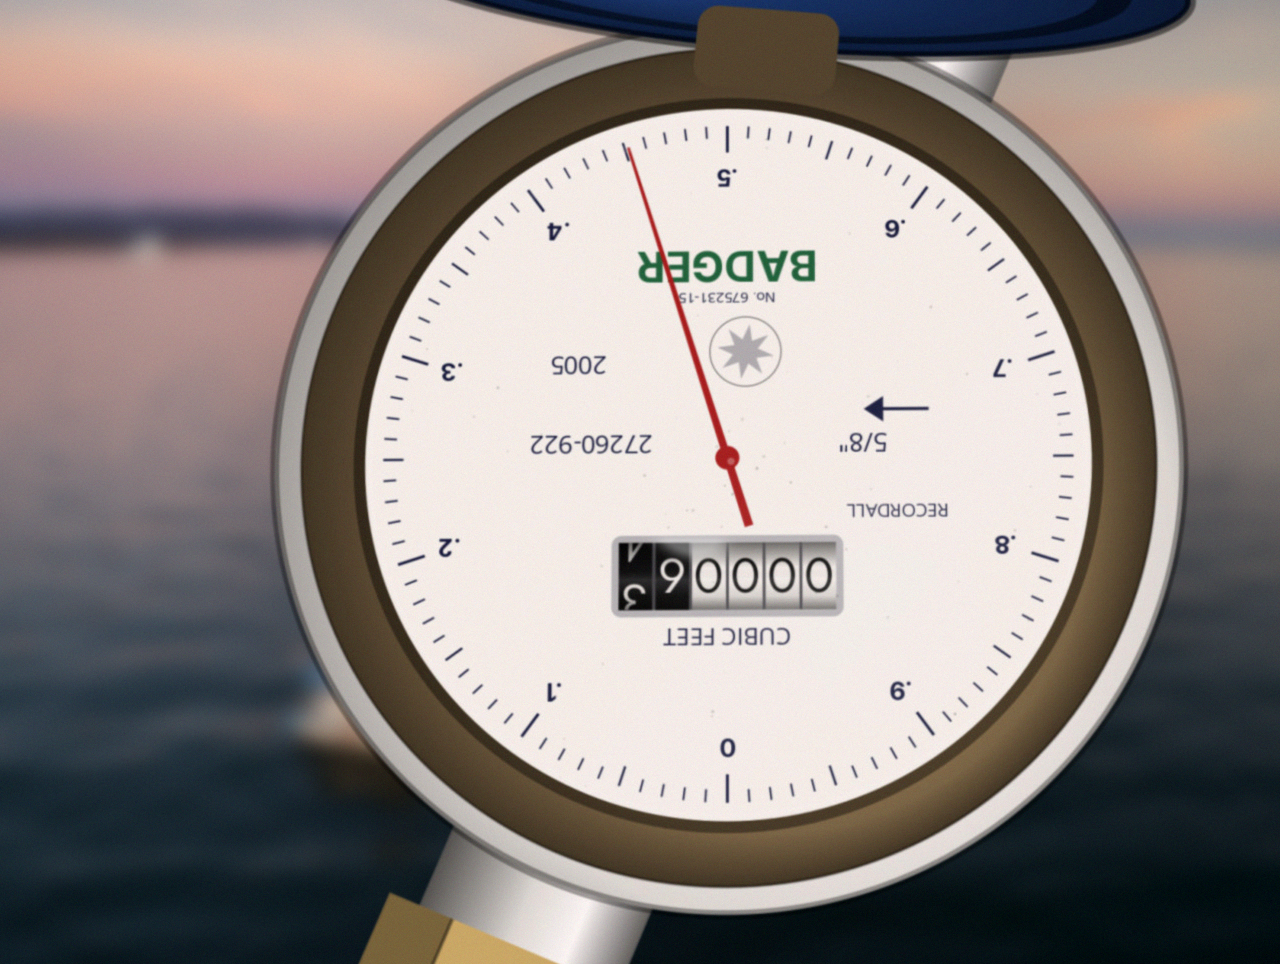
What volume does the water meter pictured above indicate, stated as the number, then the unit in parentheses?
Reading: 63.45 (ft³)
